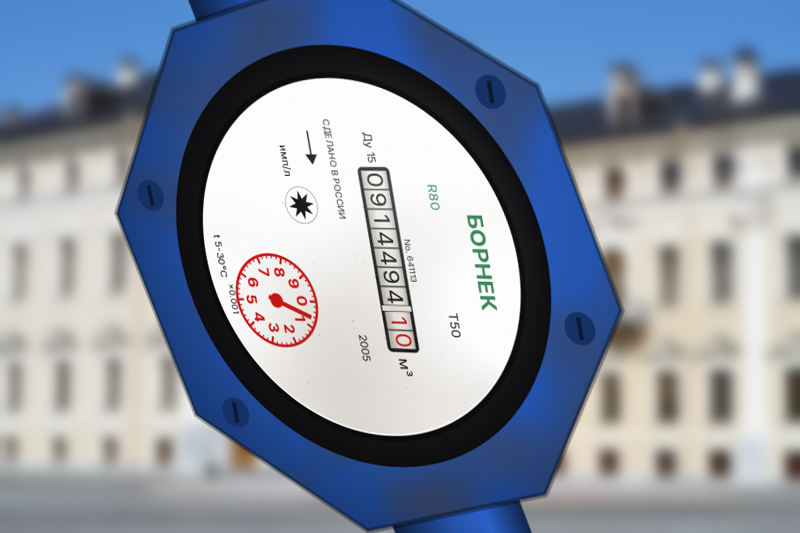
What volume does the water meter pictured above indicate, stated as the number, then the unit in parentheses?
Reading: 914494.100 (m³)
